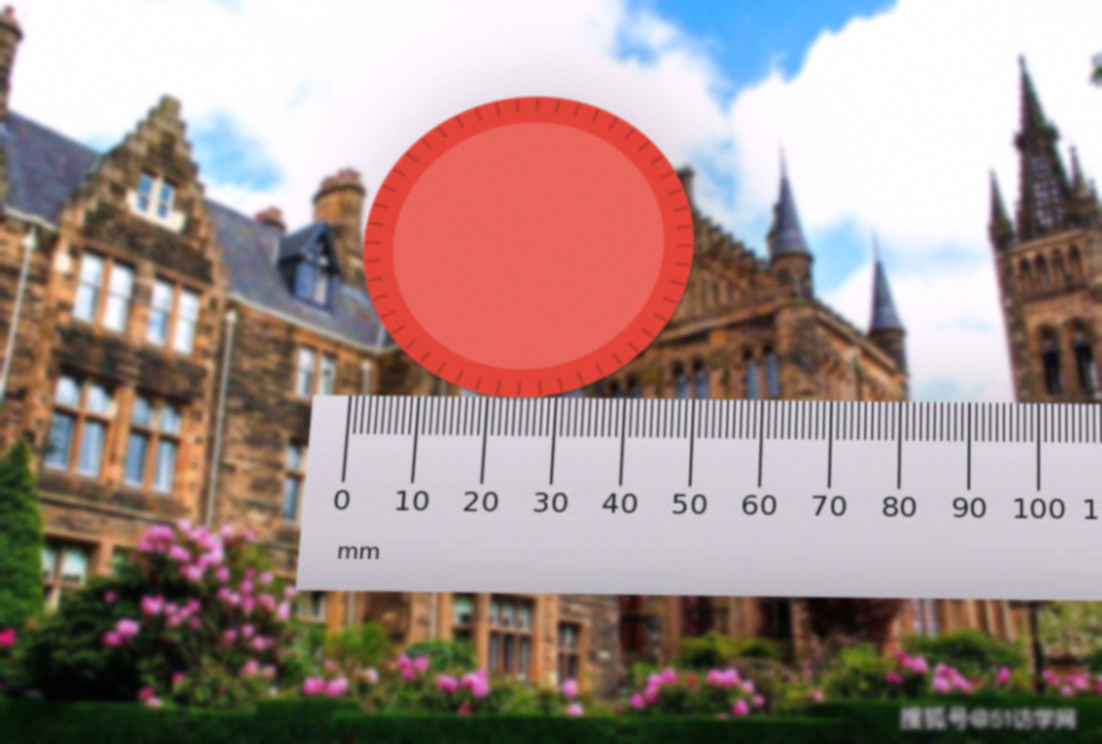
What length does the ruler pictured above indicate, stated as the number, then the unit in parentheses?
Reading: 49 (mm)
